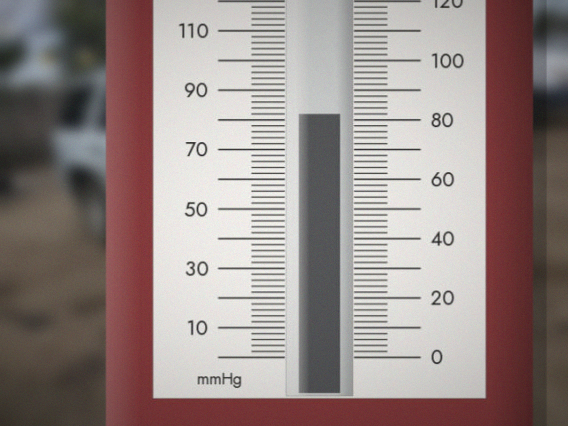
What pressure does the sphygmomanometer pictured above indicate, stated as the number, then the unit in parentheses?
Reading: 82 (mmHg)
